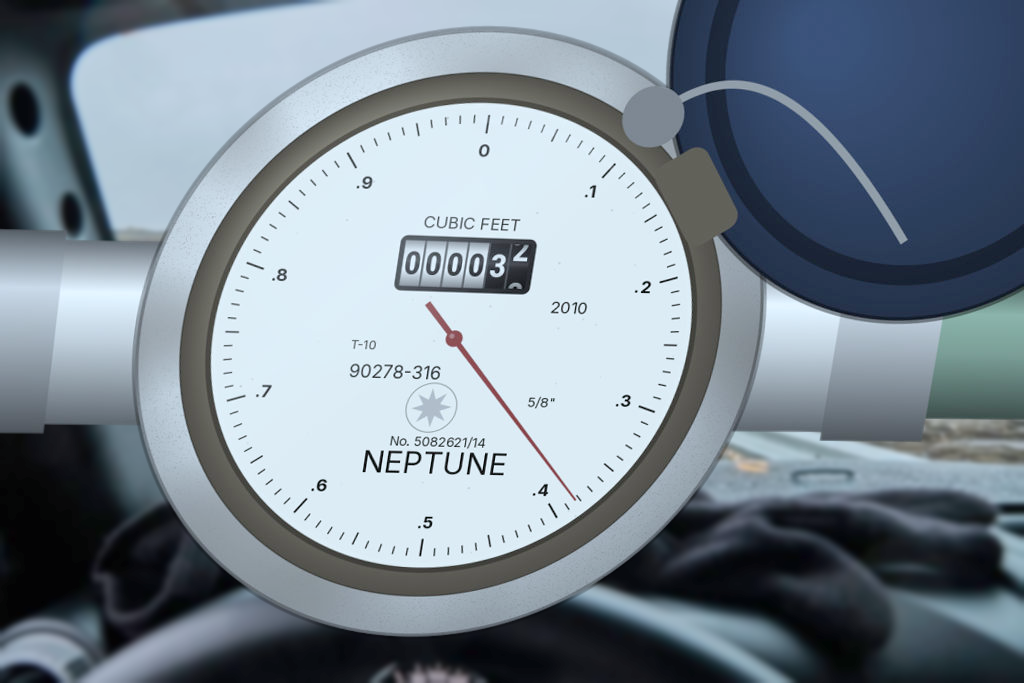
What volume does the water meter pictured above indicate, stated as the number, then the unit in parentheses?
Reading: 32.38 (ft³)
